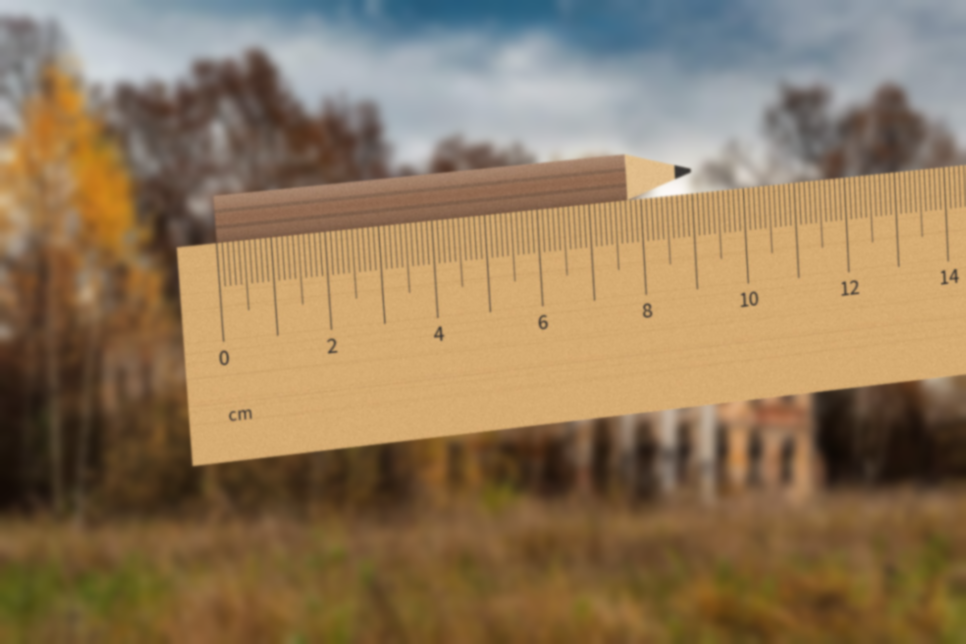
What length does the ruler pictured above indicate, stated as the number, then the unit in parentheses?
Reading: 9 (cm)
